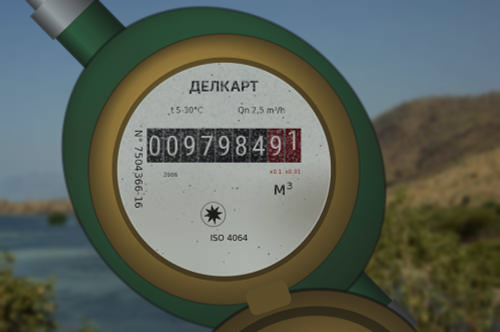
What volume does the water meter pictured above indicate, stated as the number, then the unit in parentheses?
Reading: 97984.91 (m³)
